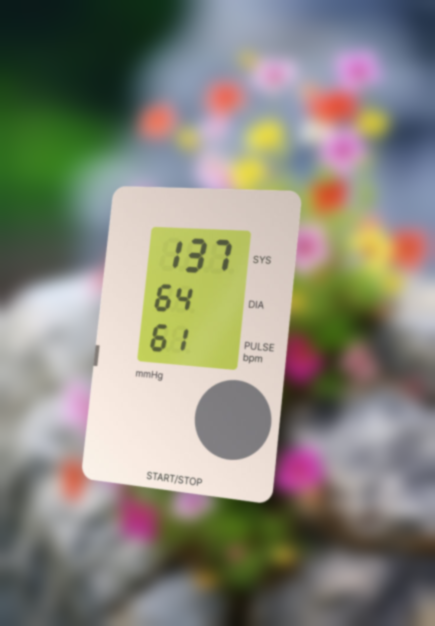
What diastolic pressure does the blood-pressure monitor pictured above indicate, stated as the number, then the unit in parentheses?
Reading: 64 (mmHg)
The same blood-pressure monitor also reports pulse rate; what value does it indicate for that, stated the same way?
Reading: 61 (bpm)
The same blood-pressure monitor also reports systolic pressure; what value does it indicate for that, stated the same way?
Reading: 137 (mmHg)
